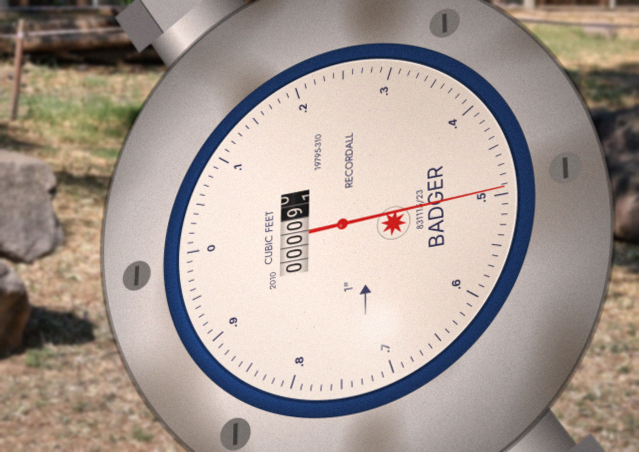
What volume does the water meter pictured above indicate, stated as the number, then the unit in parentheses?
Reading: 90.49 (ft³)
